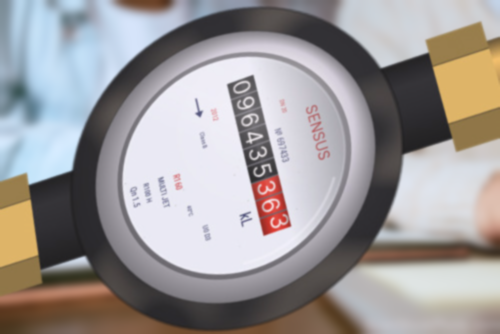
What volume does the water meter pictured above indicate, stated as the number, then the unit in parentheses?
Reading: 96435.363 (kL)
